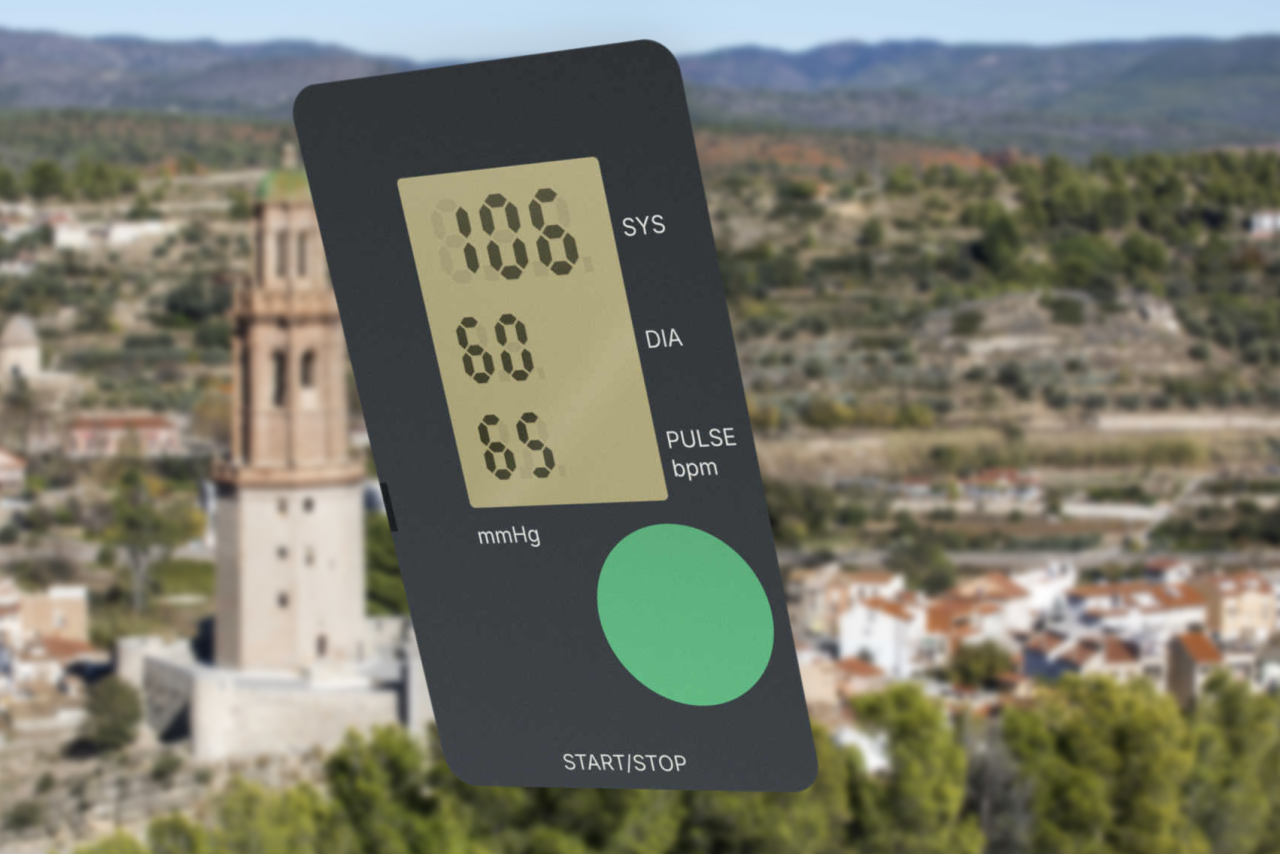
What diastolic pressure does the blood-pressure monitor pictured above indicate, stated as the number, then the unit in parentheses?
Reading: 60 (mmHg)
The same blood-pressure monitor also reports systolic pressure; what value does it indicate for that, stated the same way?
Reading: 106 (mmHg)
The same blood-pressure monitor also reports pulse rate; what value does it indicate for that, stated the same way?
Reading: 65 (bpm)
